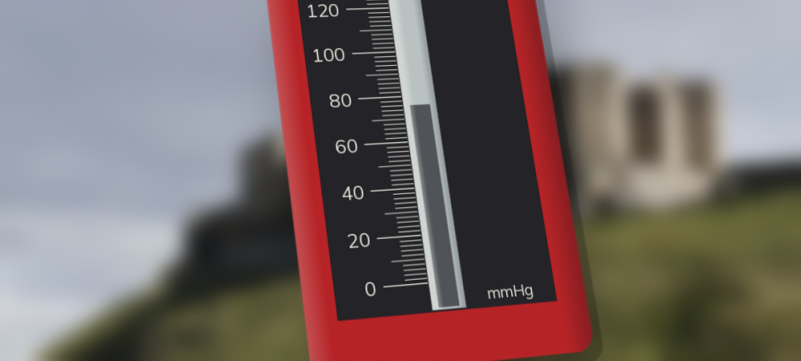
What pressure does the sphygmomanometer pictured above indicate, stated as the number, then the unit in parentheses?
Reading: 76 (mmHg)
